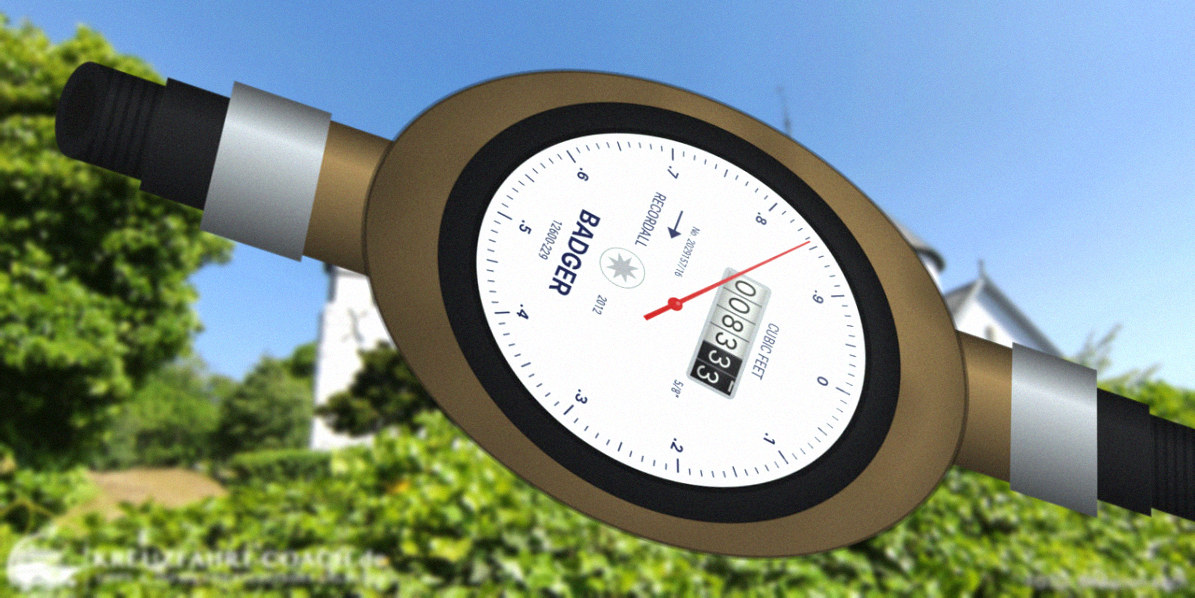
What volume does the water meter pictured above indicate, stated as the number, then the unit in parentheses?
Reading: 8332.84 (ft³)
